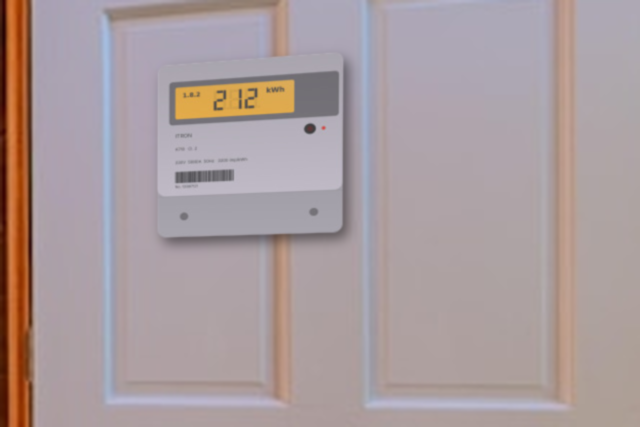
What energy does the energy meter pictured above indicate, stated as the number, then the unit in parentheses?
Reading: 212 (kWh)
